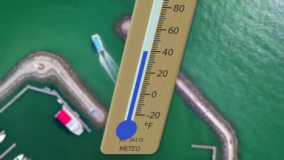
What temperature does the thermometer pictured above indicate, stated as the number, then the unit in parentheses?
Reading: 40 (°F)
